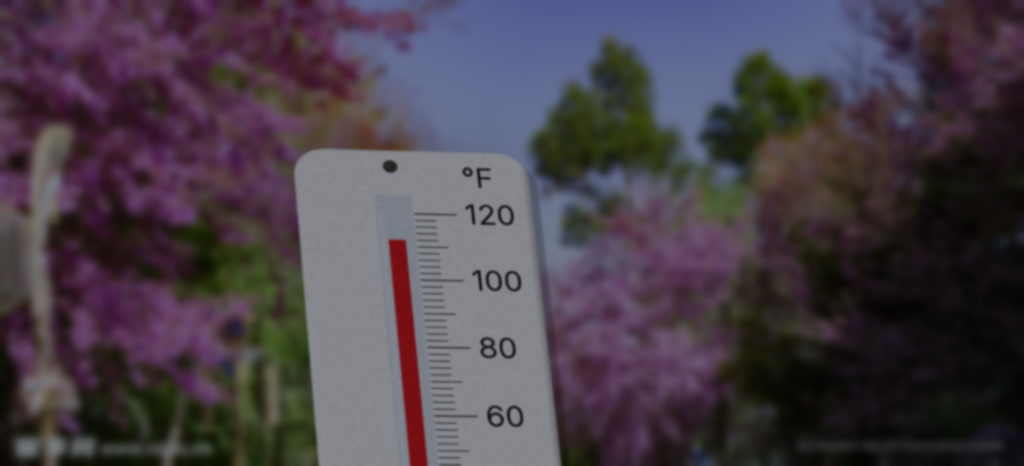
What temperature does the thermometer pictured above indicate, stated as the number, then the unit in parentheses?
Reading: 112 (°F)
